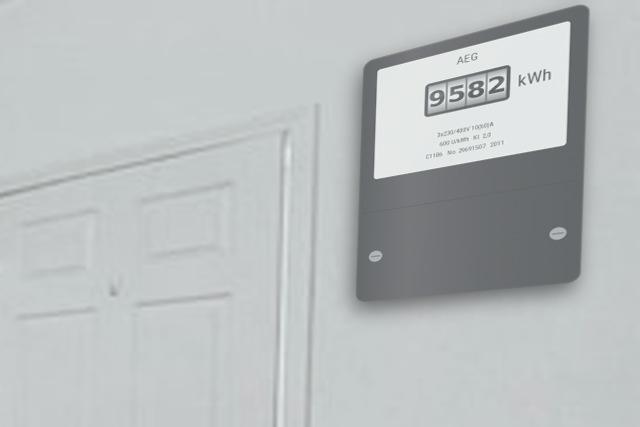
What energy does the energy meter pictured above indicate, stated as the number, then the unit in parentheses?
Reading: 9582 (kWh)
